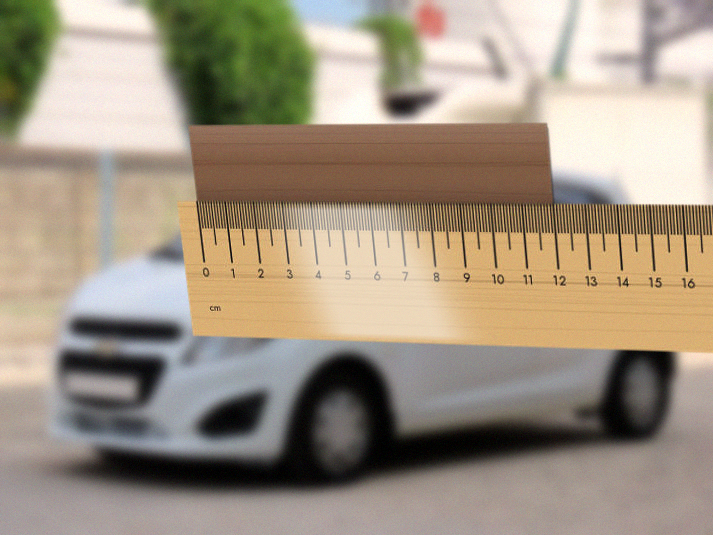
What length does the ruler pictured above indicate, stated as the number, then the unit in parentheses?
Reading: 12 (cm)
